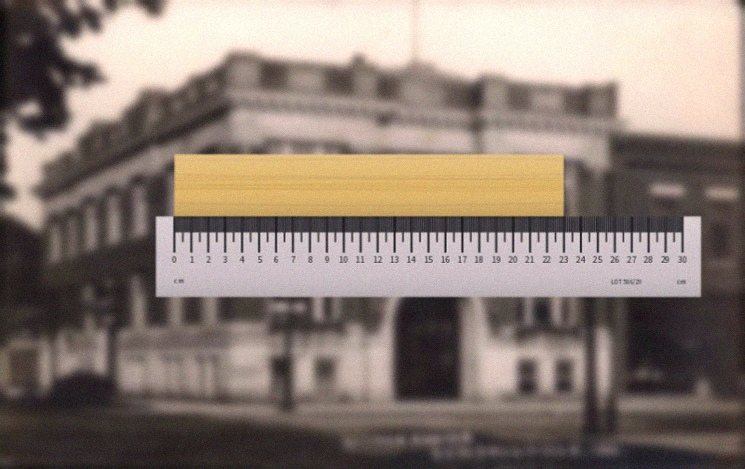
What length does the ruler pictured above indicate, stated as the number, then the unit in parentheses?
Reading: 23 (cm)
